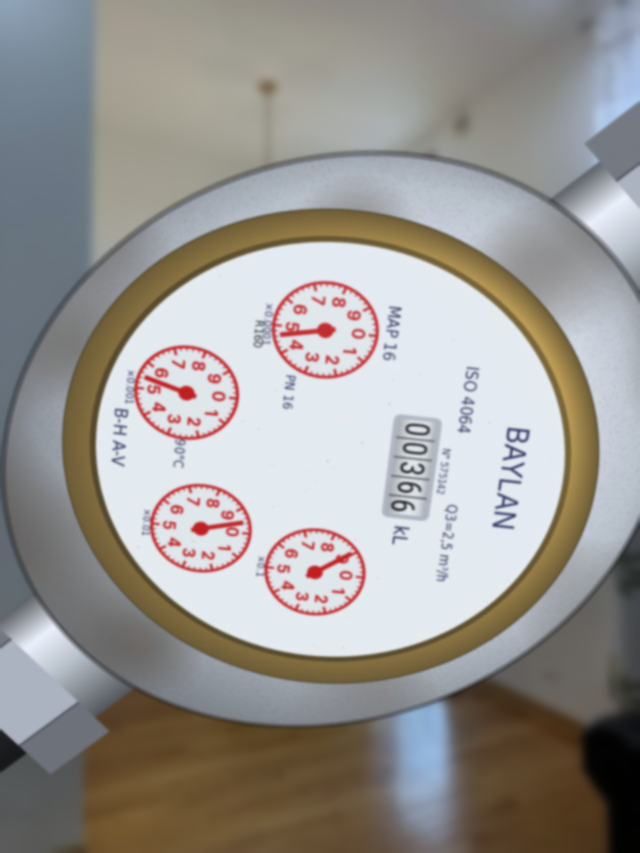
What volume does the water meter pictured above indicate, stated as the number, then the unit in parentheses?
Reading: 365.8954 (kL)
